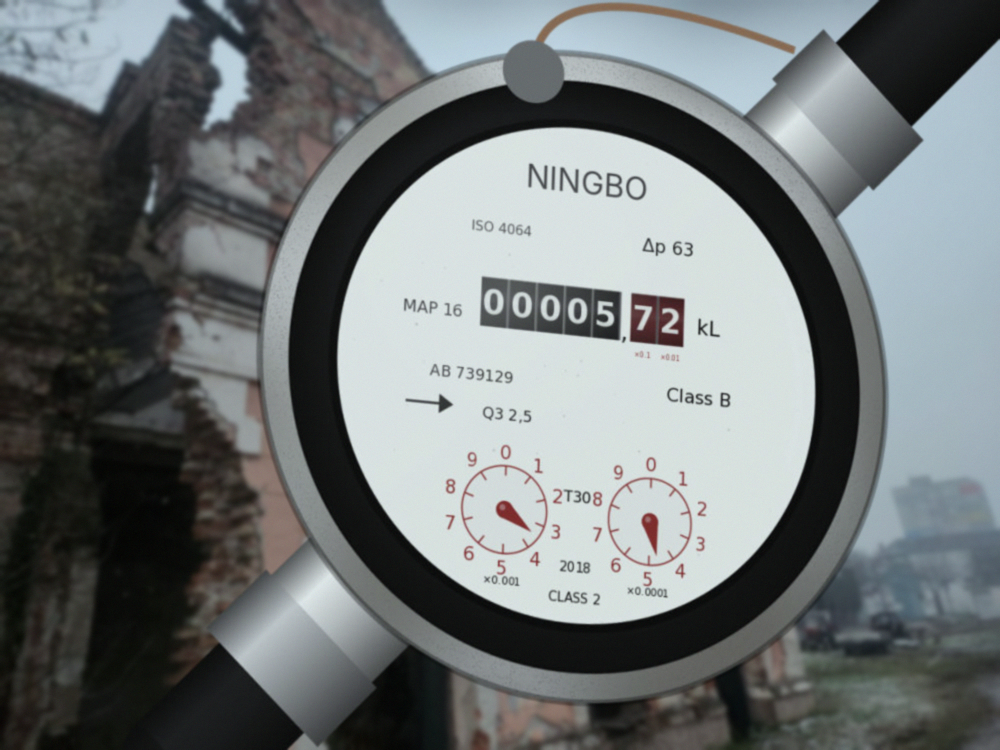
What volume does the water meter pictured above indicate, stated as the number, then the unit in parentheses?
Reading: 5.7234 (kL)
